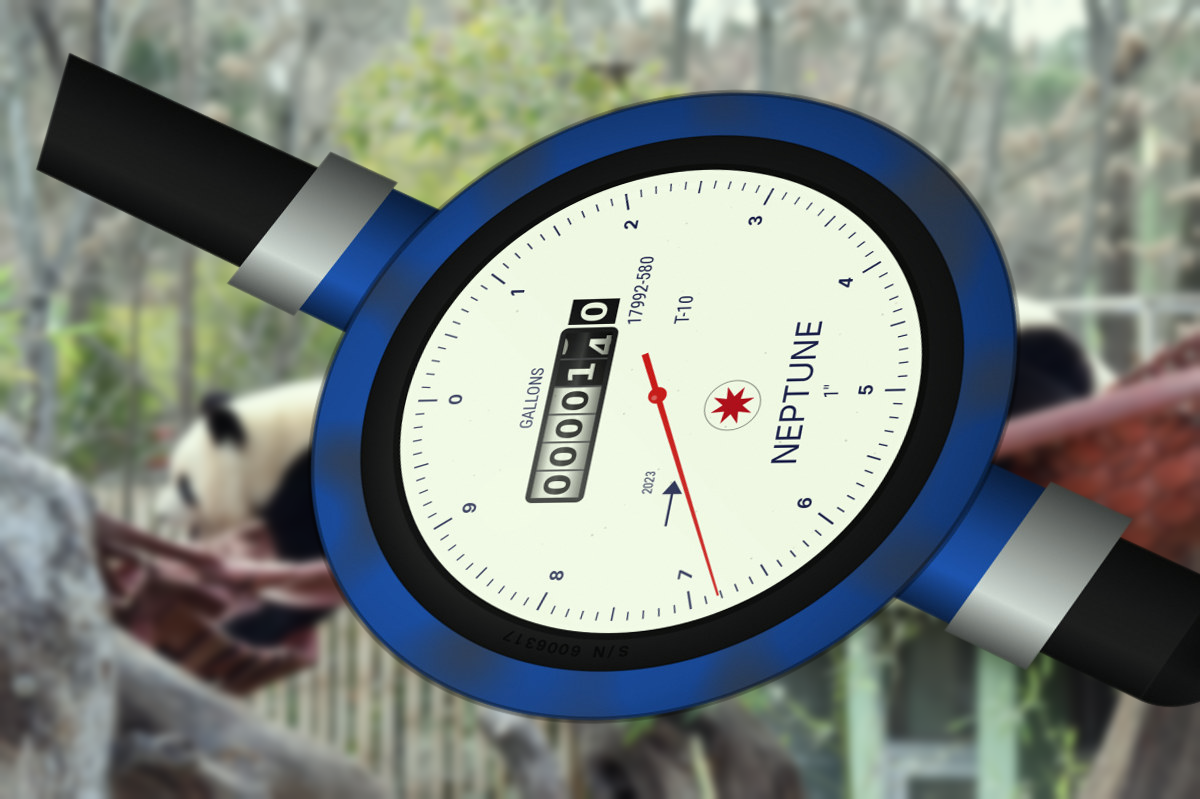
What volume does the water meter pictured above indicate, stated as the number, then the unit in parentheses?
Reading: 136.8 (gal)
